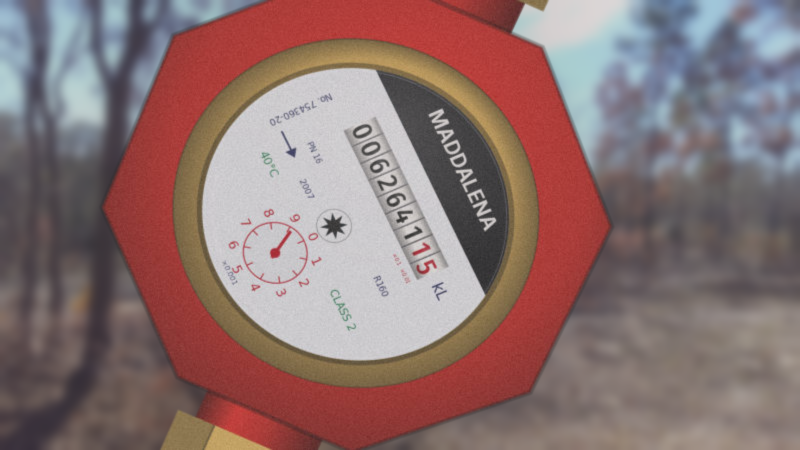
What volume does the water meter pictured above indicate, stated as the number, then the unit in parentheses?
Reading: 62641.149 (kL)
